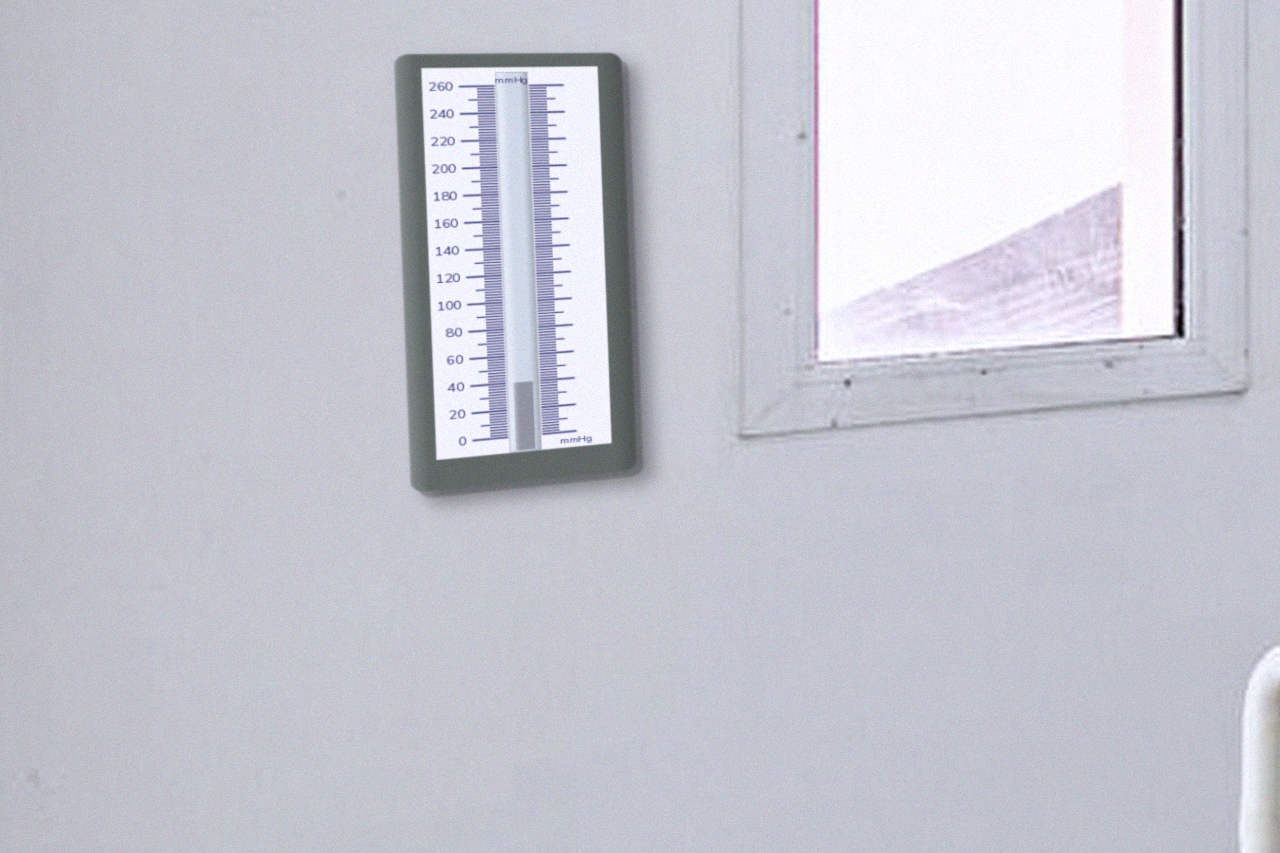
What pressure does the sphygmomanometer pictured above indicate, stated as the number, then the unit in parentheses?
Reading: 40 (mmHg)
